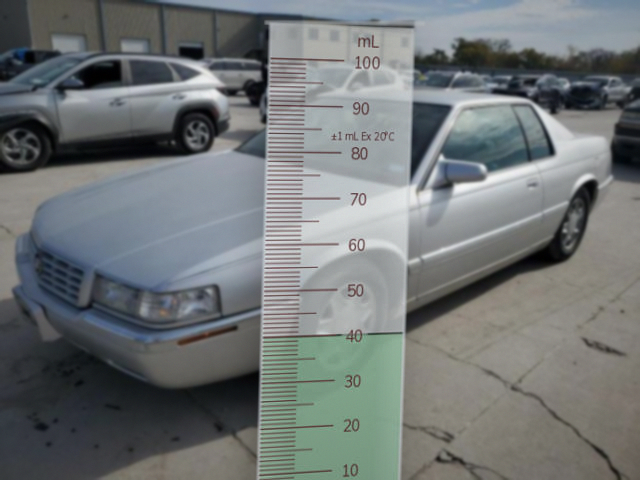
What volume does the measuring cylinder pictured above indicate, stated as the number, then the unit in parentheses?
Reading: 40 (mL)
